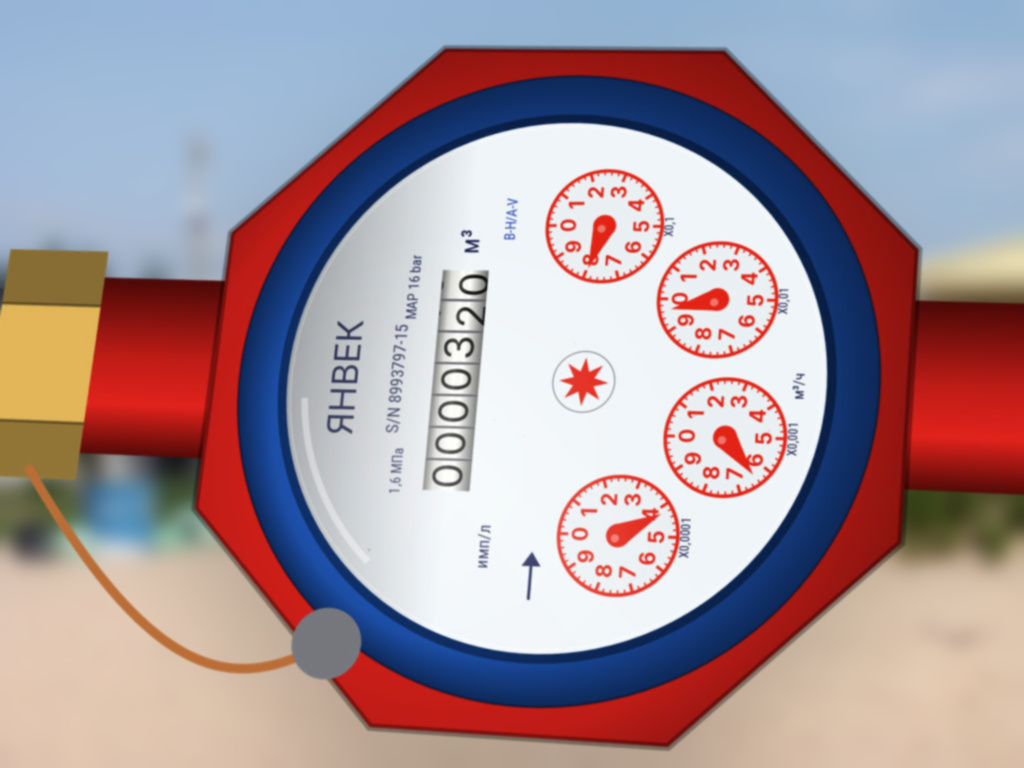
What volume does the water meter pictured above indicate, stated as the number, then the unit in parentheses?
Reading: 319.7964 (m³)
